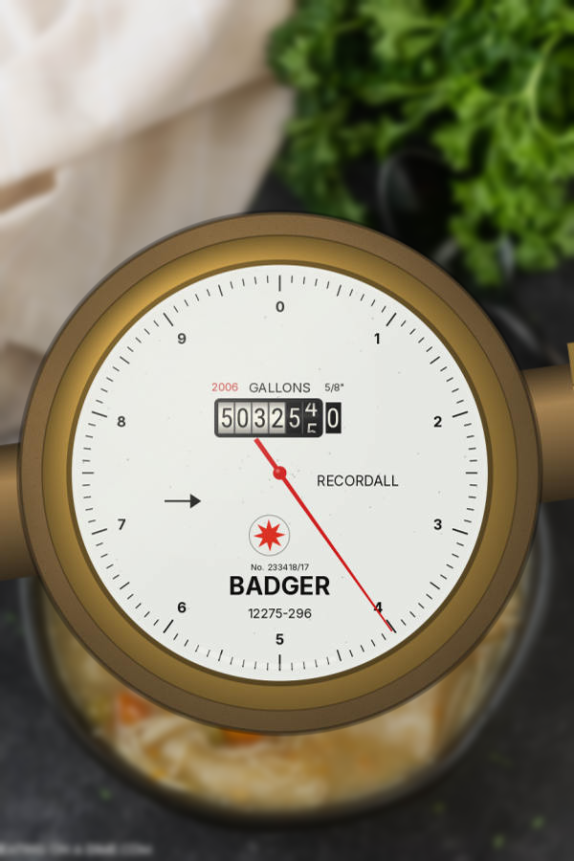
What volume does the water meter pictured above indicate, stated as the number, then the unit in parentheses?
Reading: 5032544.0 (gal)
